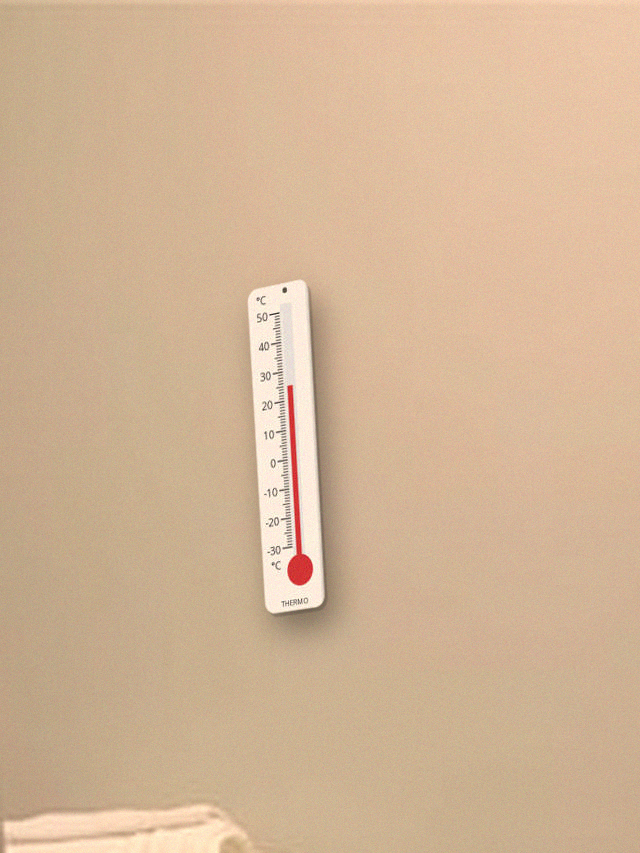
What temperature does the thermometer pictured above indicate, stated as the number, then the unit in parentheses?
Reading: 25 (°C)
